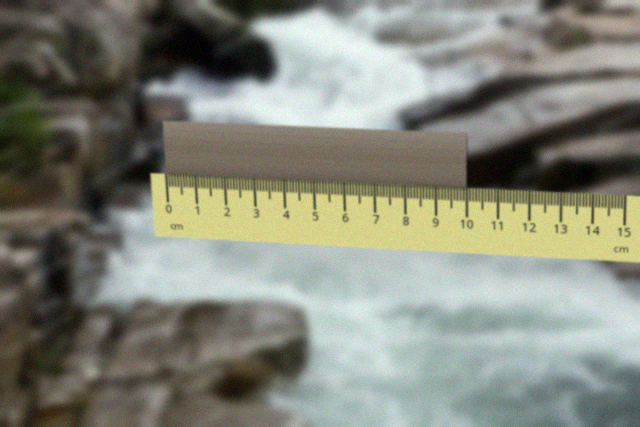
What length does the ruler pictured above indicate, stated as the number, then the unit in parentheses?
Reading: 10 (cm)
